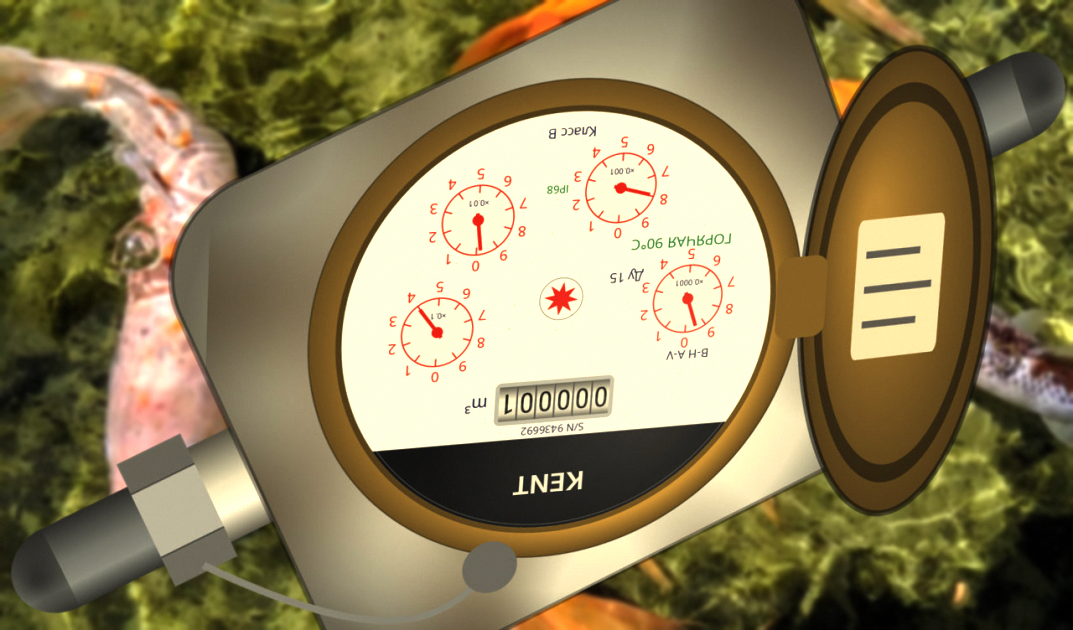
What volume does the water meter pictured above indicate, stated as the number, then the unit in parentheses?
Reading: 1.3979 (m³)
